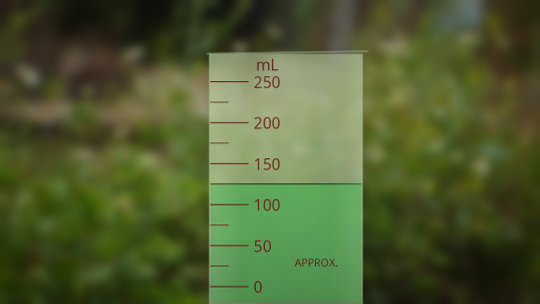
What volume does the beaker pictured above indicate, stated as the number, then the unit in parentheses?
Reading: 125 (mL)
